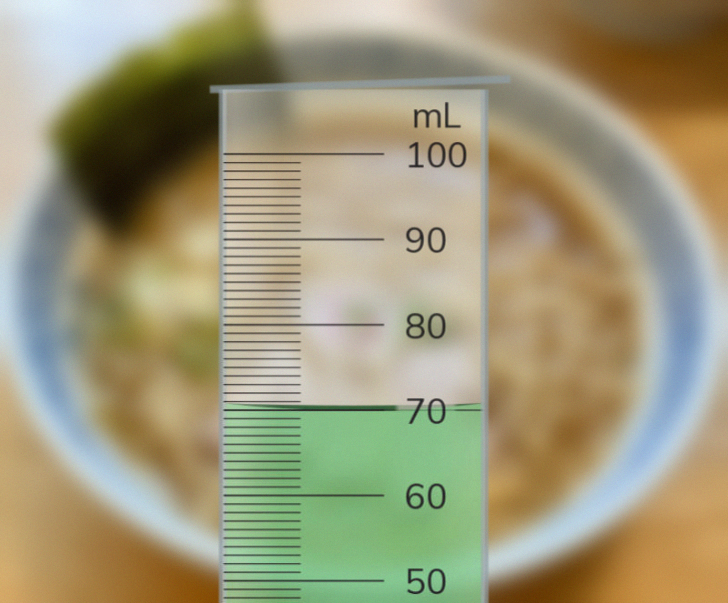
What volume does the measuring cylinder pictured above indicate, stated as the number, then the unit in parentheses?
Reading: 70 (mL)
